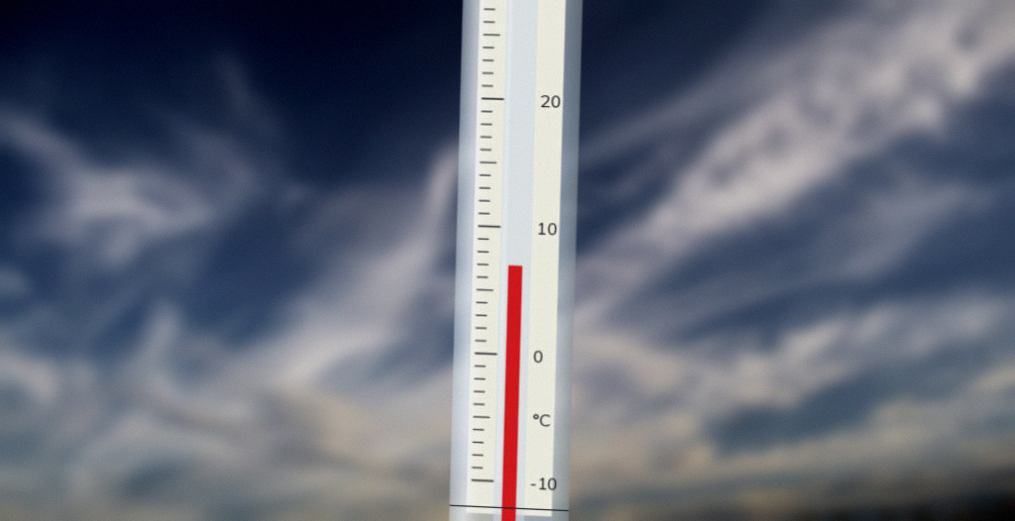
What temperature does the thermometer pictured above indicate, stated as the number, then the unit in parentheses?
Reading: 7 (°C)
